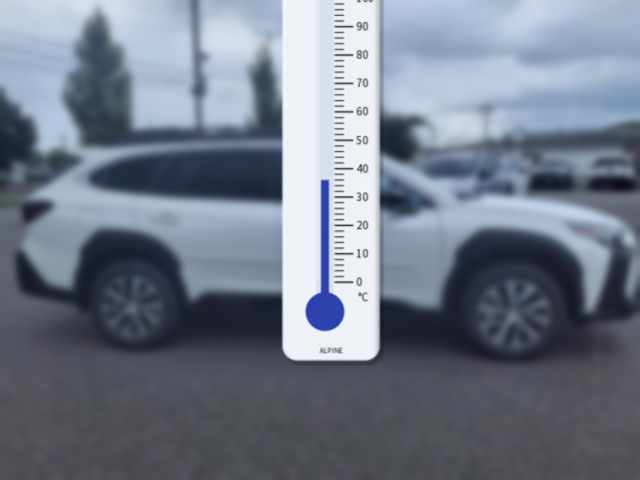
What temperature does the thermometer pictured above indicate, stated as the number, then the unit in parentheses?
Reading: 36 (°C)
